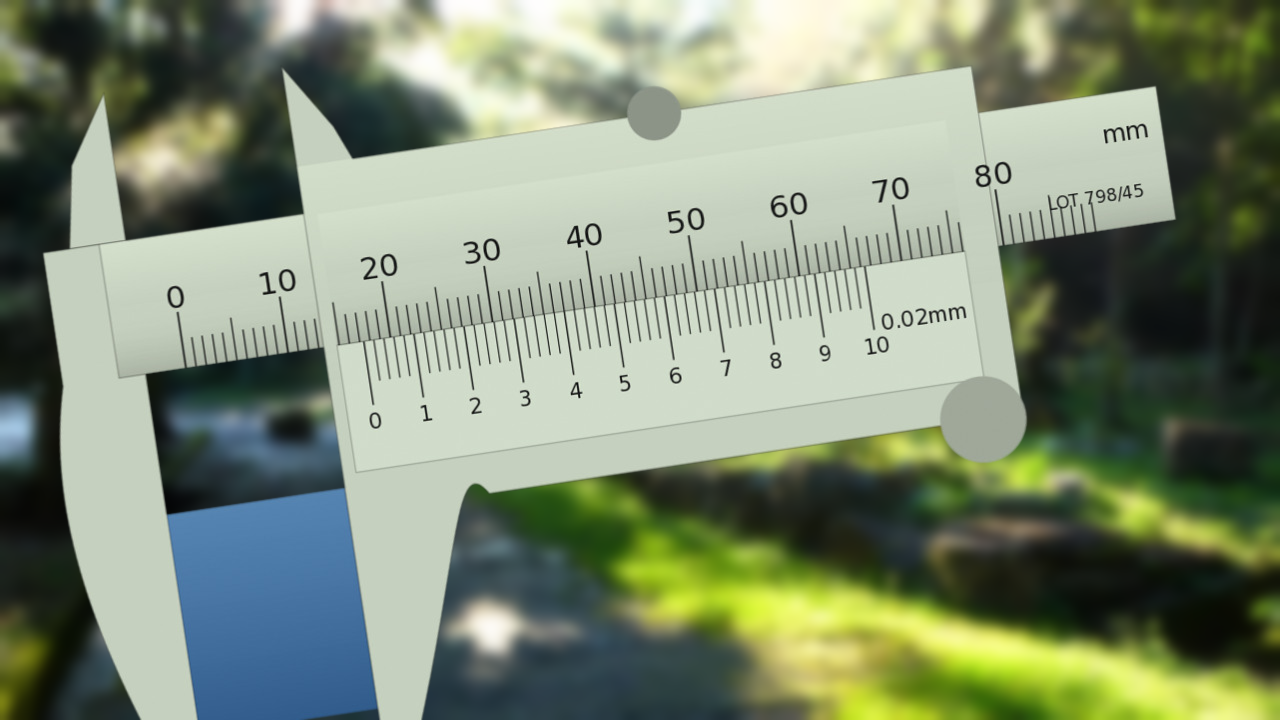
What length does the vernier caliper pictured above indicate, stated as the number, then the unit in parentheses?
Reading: 17.4 (mm)
